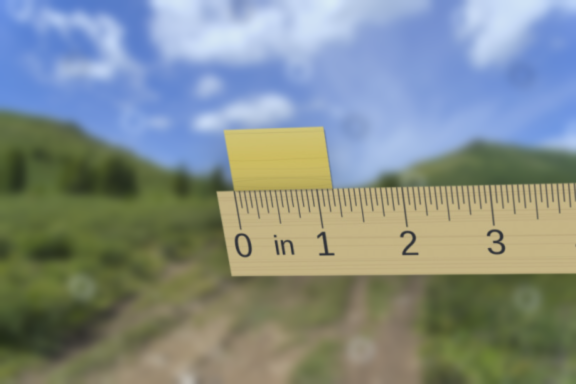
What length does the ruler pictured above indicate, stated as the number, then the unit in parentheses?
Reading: 1.1875 (in)
